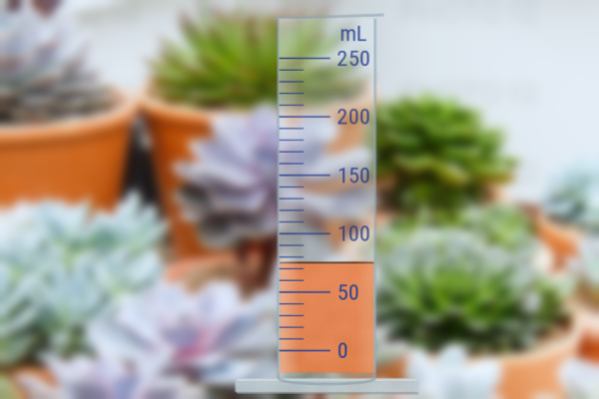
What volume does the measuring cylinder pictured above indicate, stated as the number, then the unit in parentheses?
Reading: 75 (mL)
